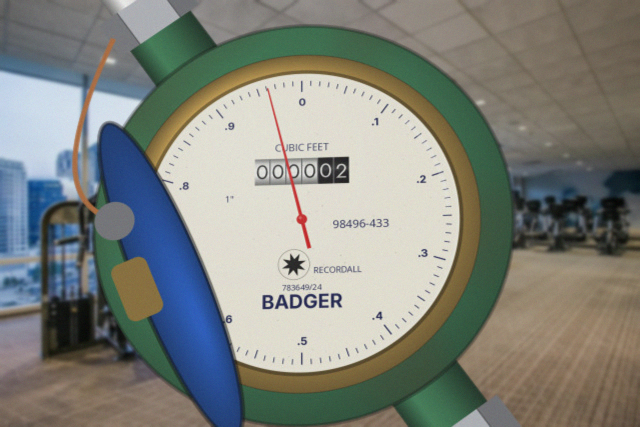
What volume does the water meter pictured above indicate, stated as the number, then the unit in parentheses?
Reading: 1.96 (ft³)
